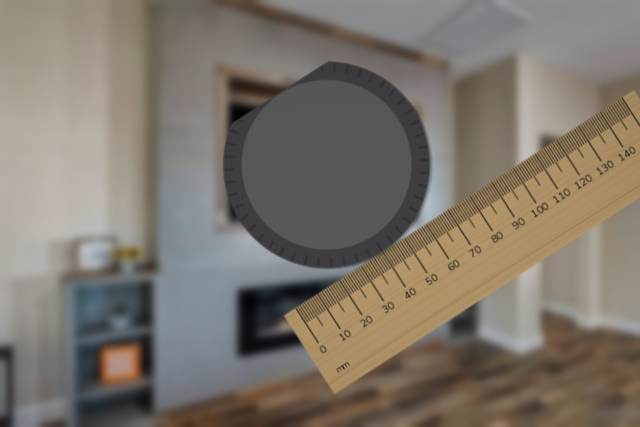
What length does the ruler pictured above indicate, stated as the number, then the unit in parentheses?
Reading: 80 (mm)
